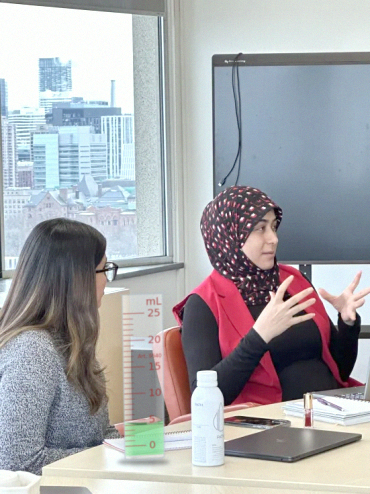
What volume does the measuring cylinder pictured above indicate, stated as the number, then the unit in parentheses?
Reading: 4 (mL)
